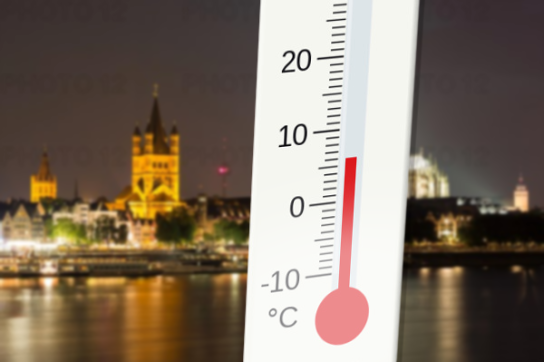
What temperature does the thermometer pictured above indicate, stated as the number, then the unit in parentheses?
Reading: 6 (°C)
